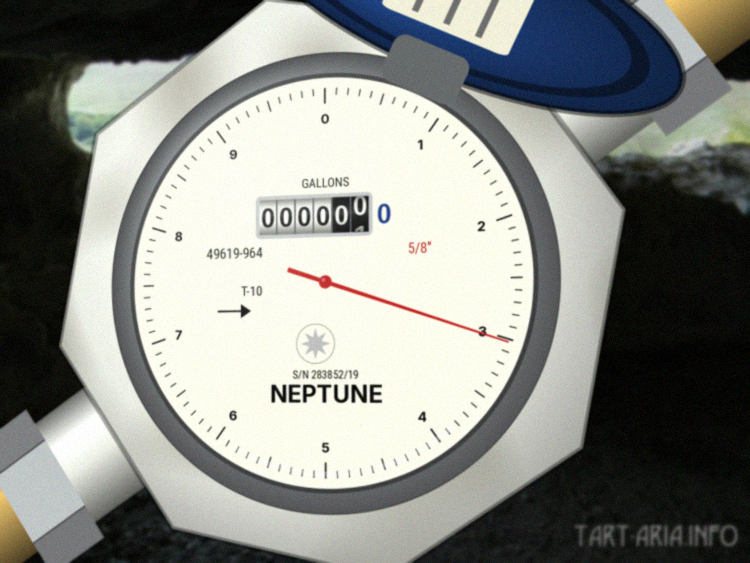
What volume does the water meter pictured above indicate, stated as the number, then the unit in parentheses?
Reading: 3.0 (gal)
